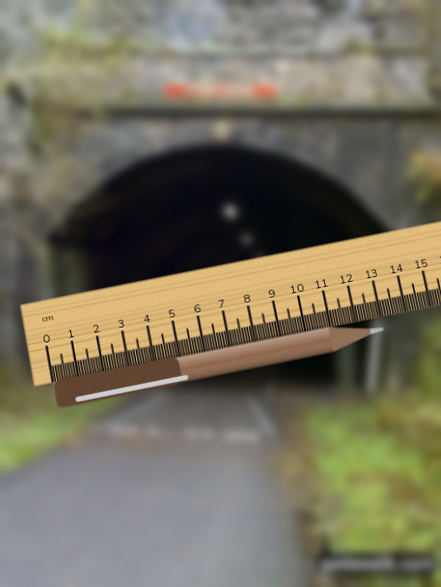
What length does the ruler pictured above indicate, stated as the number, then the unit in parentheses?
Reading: 13 (cm)
